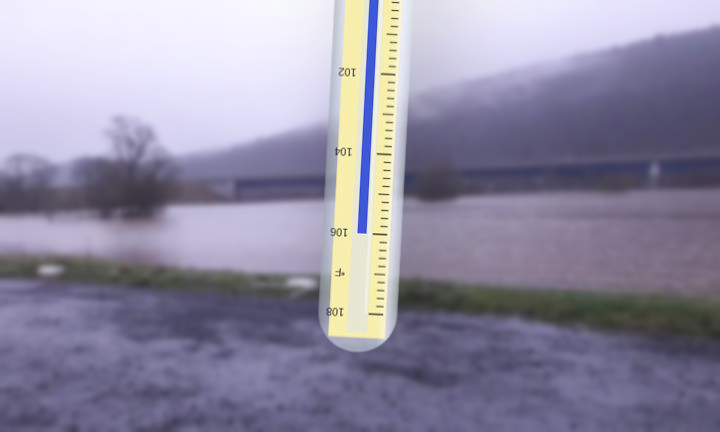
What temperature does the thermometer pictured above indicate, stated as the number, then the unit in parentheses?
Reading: 106 (°F)
